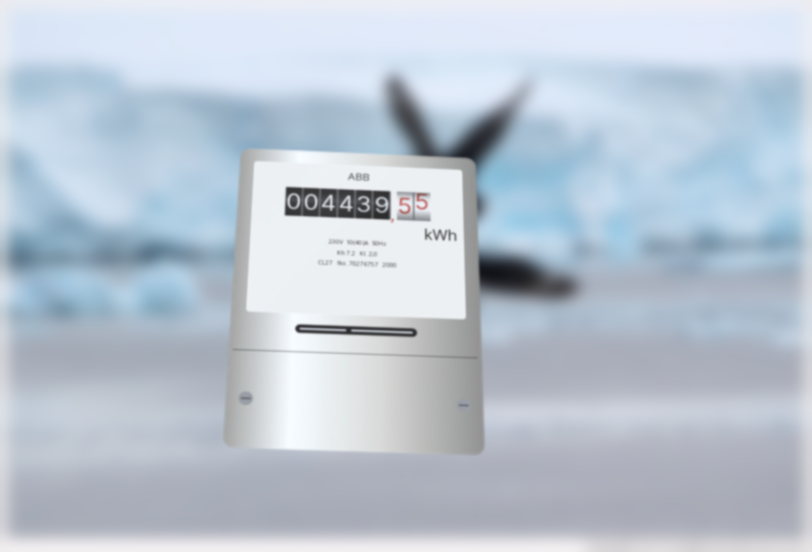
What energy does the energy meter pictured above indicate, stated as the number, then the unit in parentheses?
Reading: 4439.55 (kWh)
